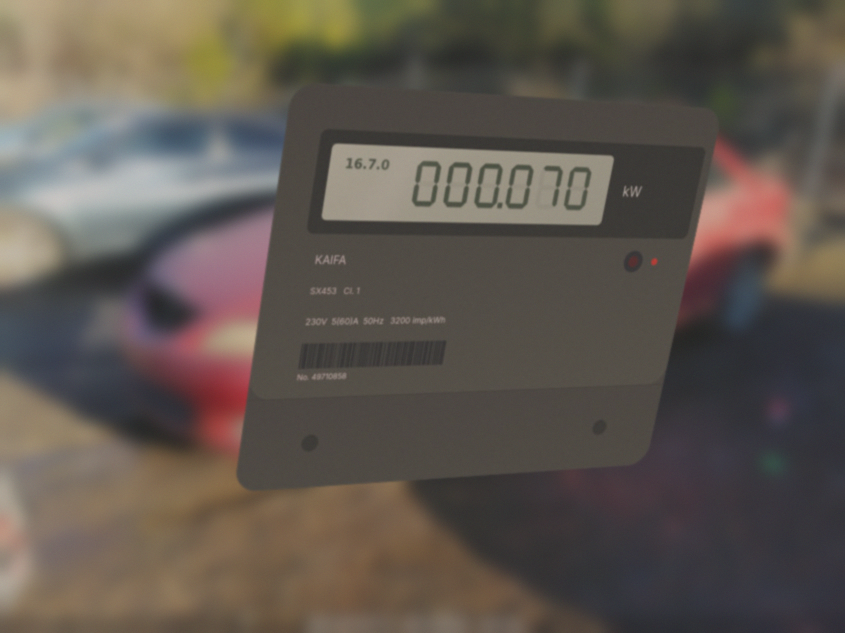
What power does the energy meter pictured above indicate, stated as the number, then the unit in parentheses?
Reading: 0.070 (kW)
